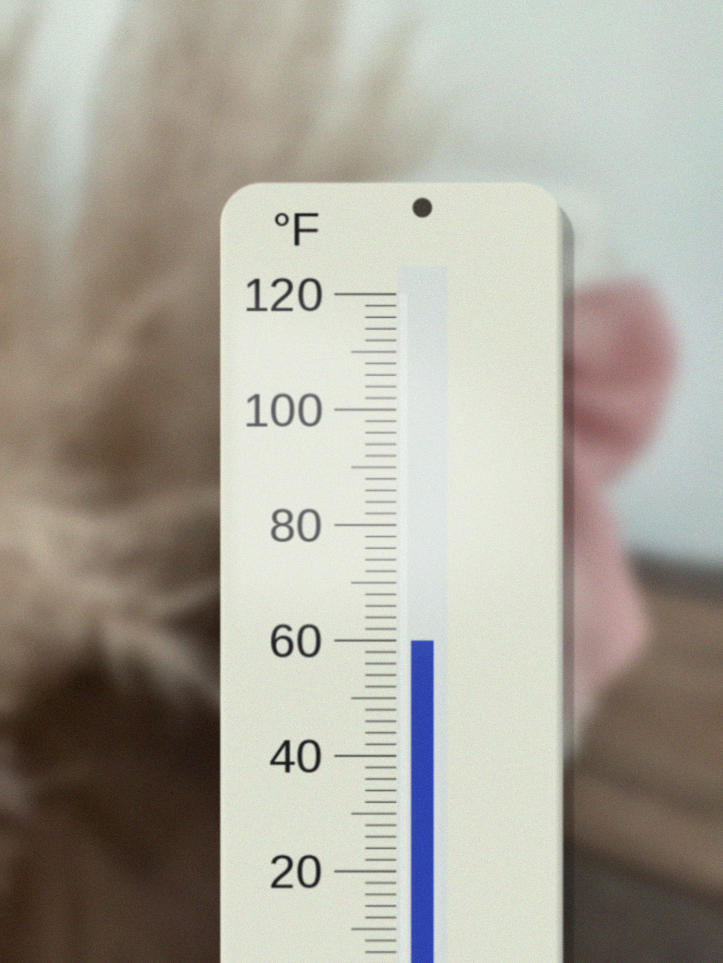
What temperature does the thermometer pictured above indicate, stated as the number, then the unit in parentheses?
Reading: 60 (°F)
